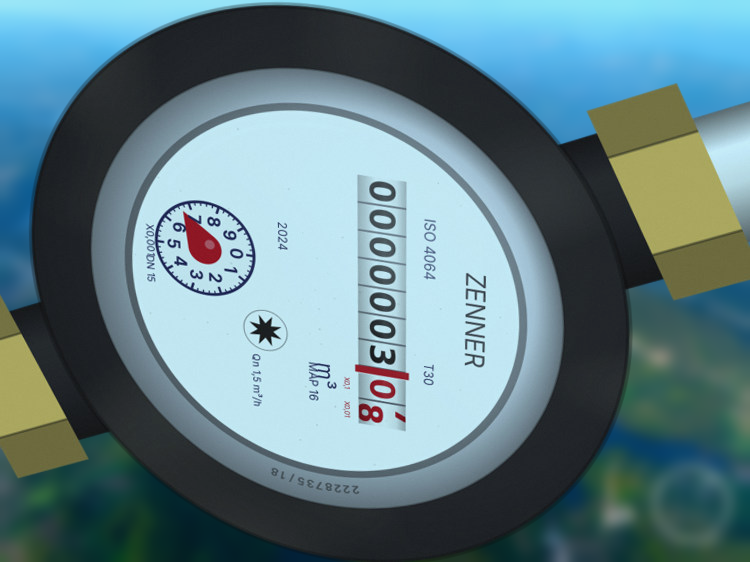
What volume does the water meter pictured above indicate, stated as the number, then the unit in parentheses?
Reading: 3.076 (m³)
